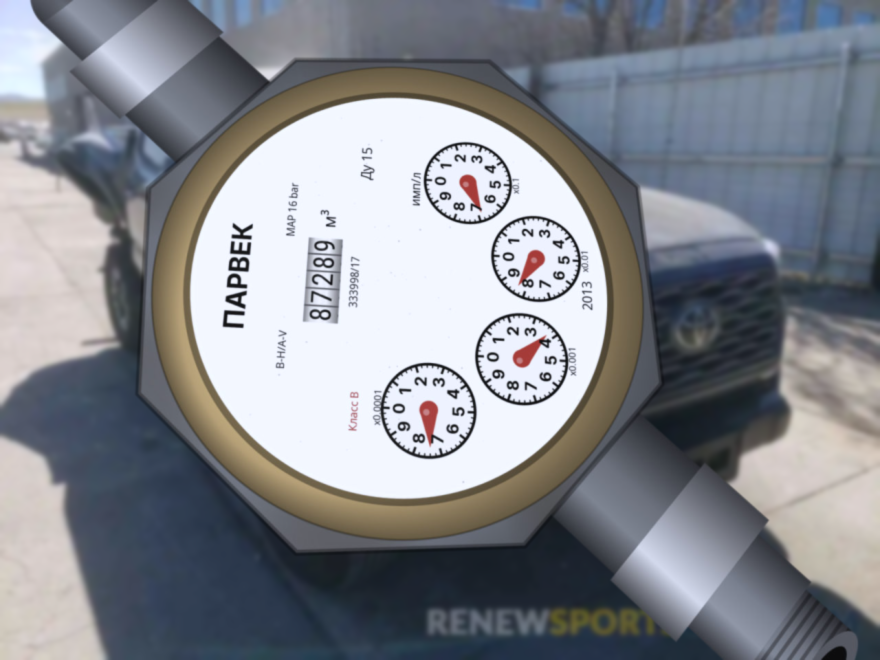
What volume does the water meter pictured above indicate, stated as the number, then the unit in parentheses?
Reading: 87289.6837 (m³)
